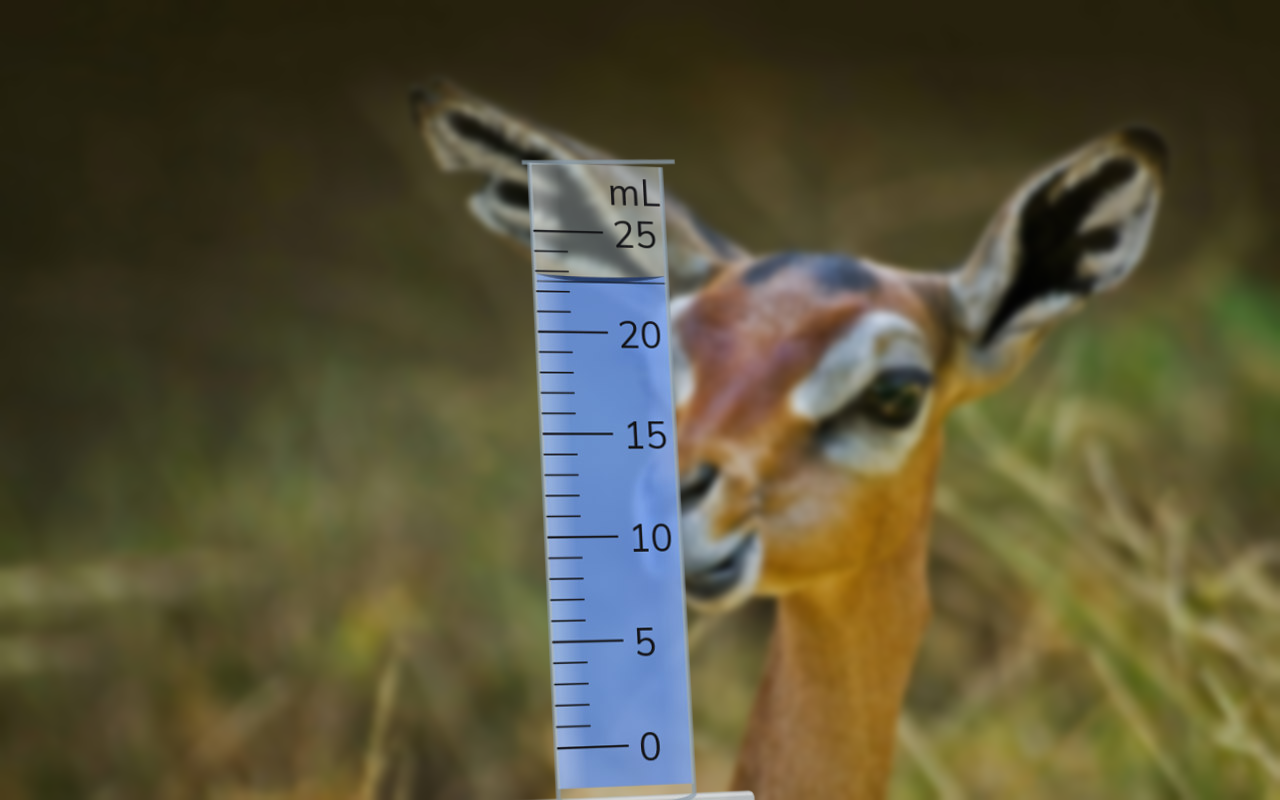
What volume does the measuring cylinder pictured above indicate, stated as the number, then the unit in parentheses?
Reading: 22.5 (mL)
